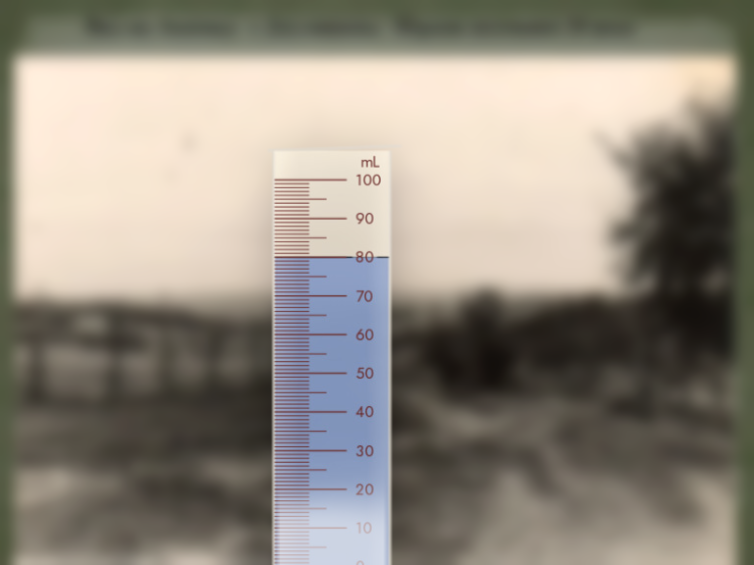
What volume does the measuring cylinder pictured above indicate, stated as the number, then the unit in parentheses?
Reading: 80 (mL)
